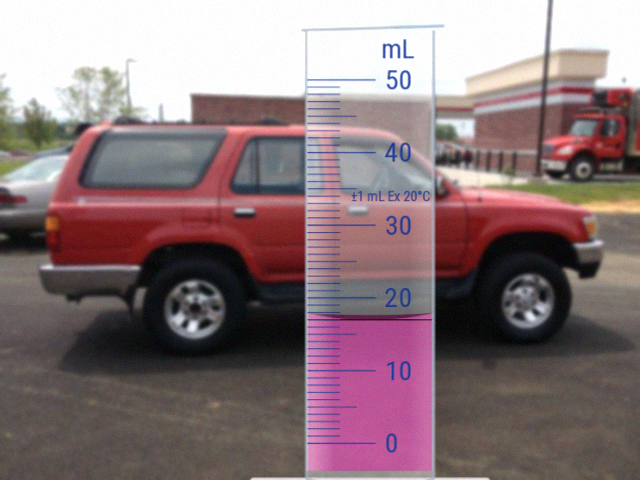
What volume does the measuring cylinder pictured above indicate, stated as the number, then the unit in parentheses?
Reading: 17 (mL)
